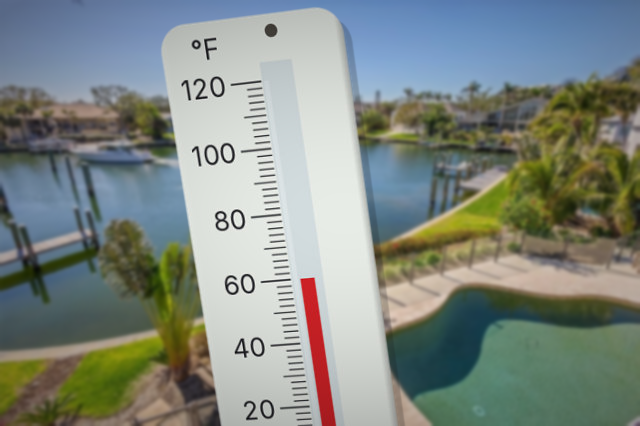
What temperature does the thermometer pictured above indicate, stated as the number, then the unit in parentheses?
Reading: 60 (°F)
